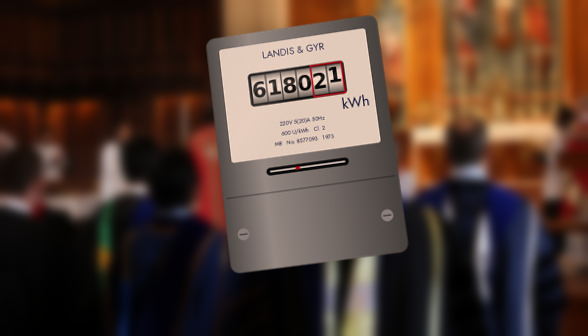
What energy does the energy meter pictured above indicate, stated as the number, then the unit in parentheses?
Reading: 6180.21 (kWh)
